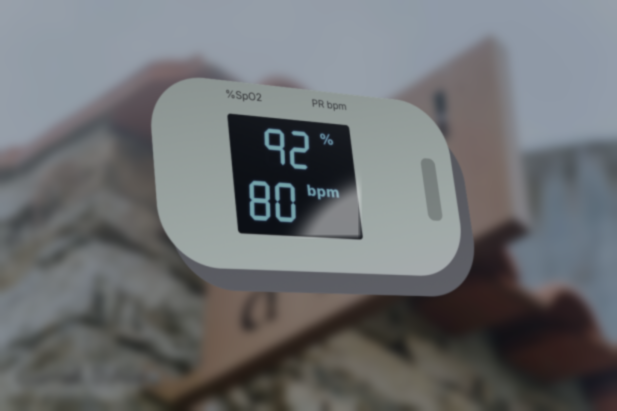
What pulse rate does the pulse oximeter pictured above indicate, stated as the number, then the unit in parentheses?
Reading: 80 (bpm)
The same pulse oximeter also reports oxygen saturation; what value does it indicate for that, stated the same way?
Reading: 92 (%)
